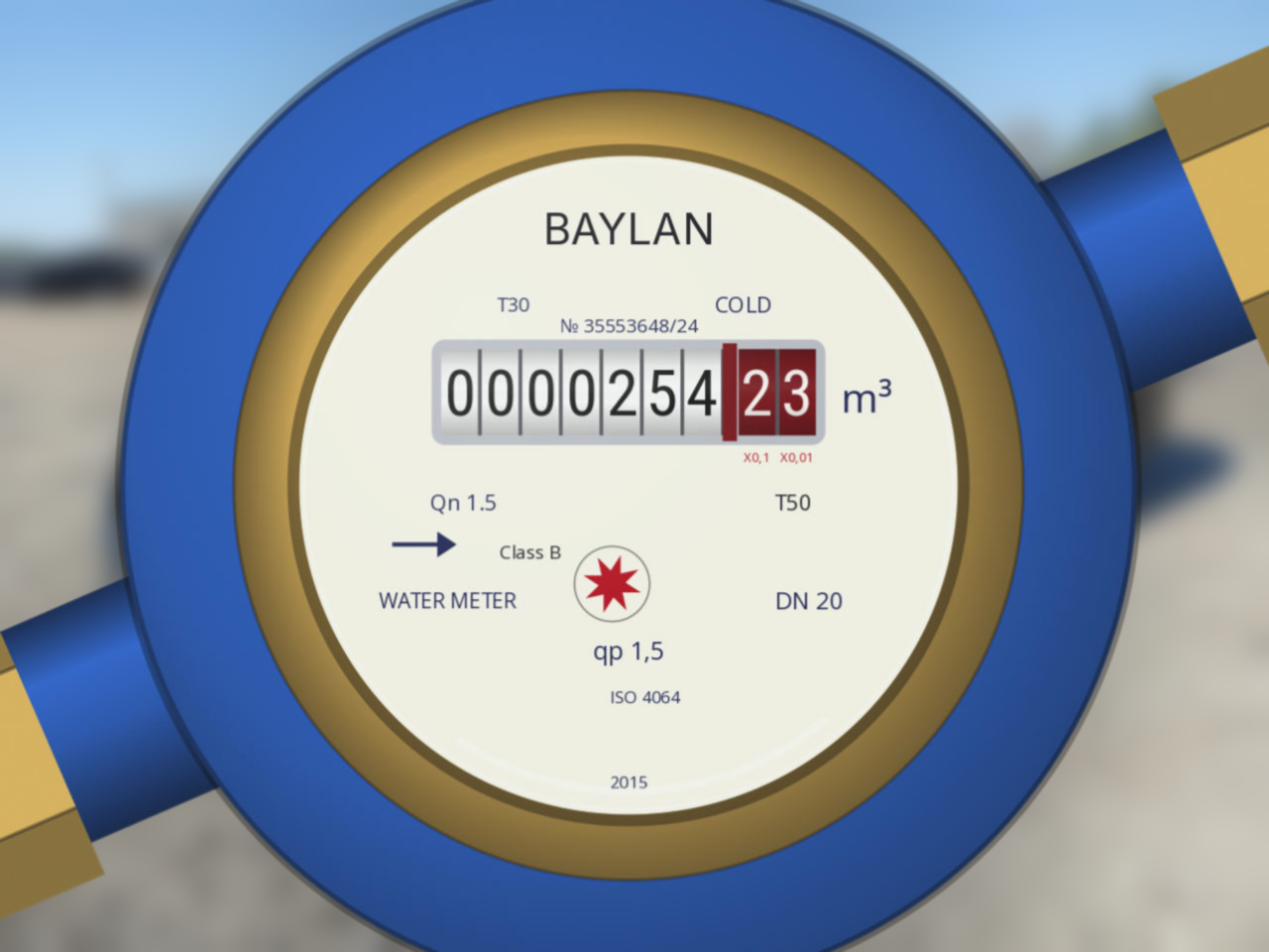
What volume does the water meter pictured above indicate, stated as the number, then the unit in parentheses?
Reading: 254.23 (m³)
